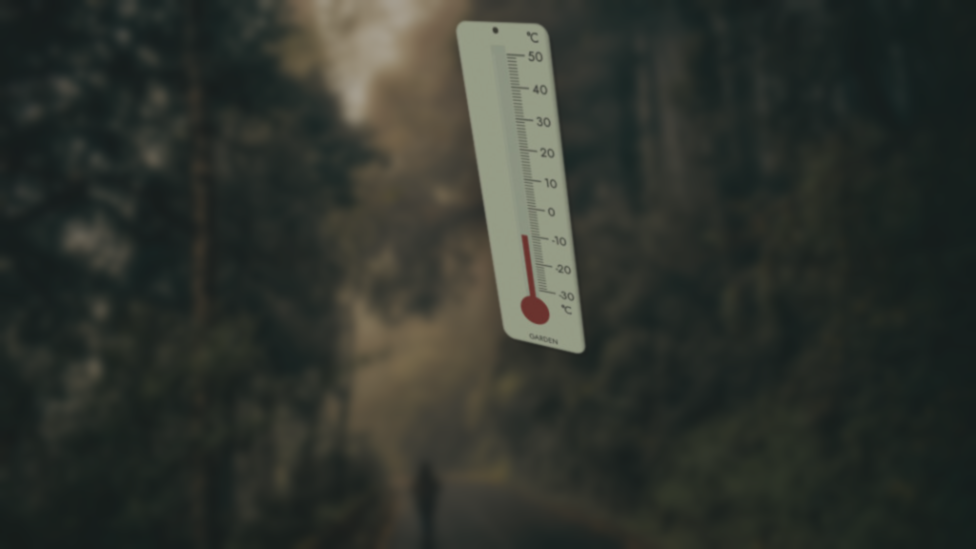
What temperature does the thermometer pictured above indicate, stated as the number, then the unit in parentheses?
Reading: -10 (°C)
